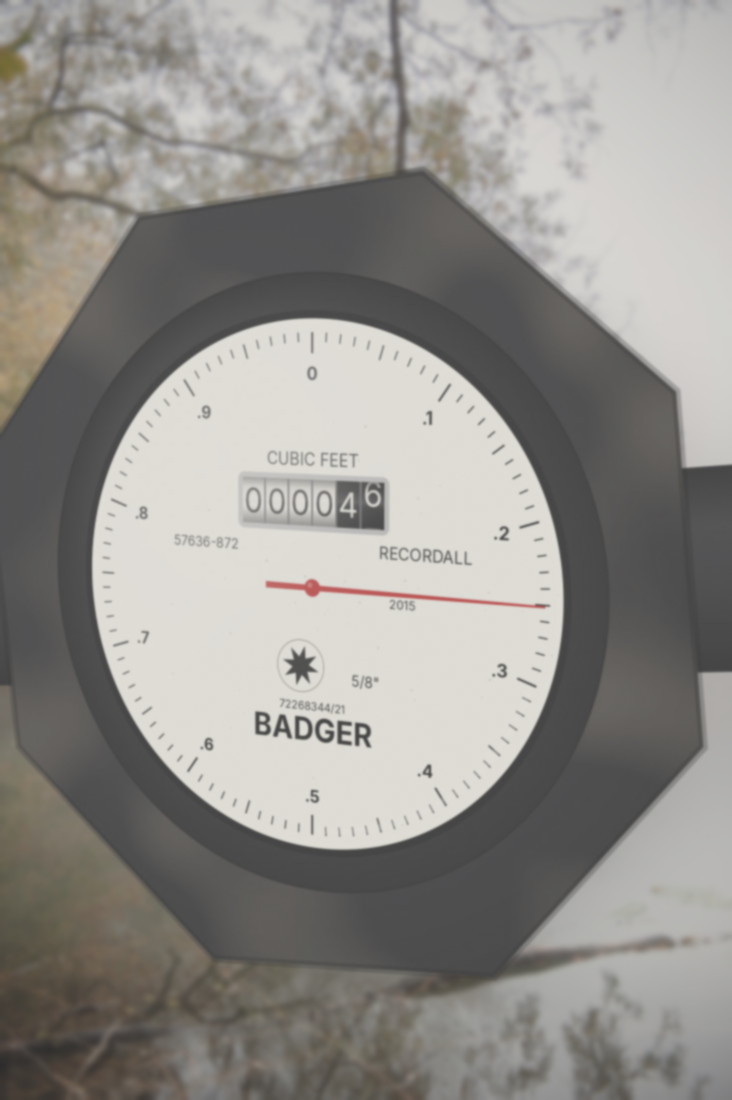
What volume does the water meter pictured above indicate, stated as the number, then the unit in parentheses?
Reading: 46.25 (ft³)
